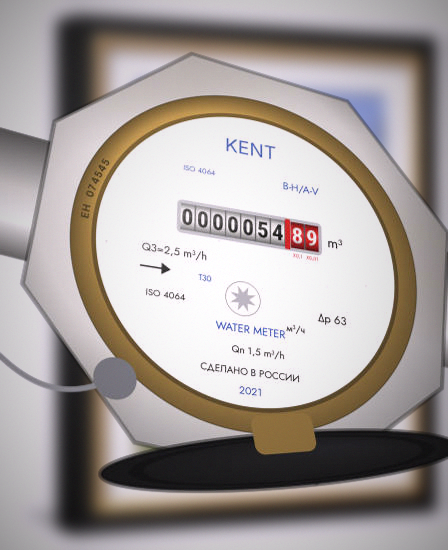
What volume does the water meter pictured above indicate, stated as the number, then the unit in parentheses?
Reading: 54.89 (m³)
